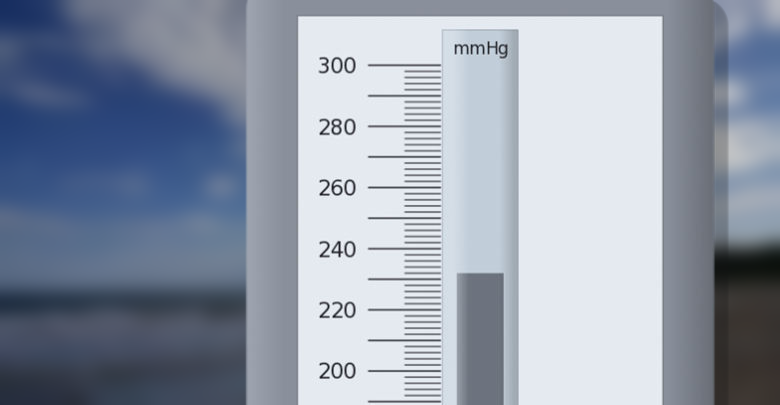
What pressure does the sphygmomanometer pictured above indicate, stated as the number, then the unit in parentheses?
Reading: 232 (mmHg)
